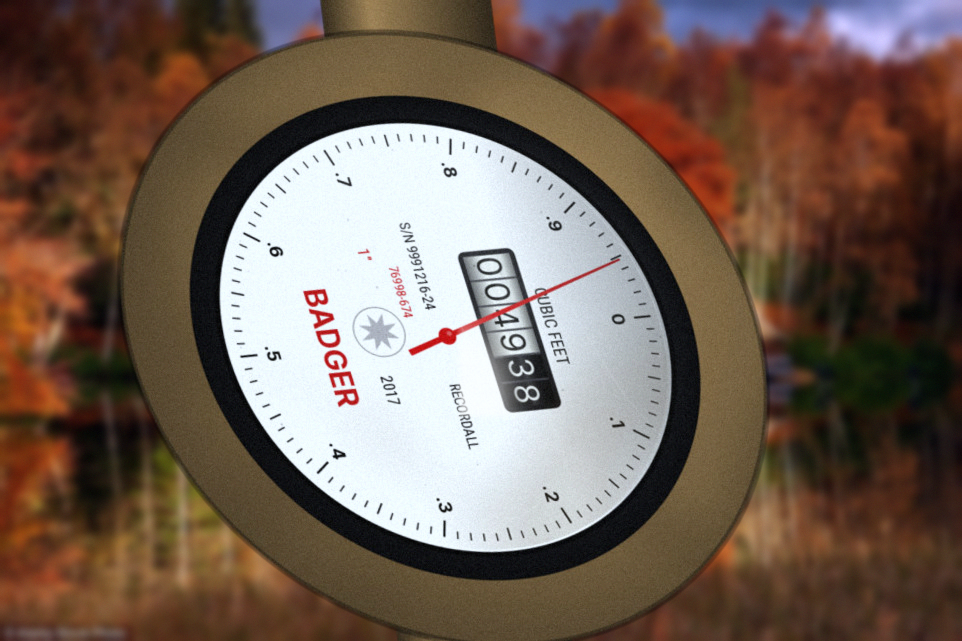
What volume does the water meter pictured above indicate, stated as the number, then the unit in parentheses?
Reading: 4937.95 (ft³)
